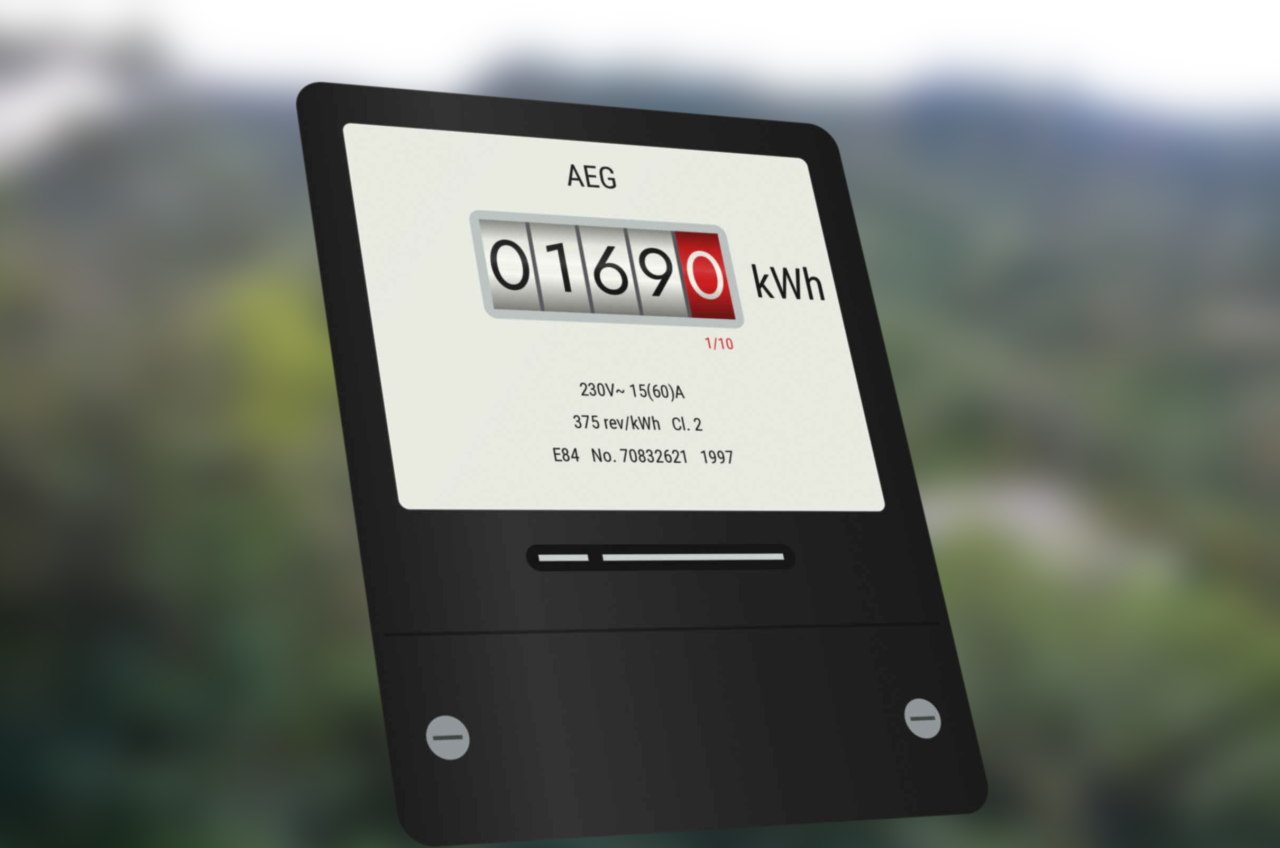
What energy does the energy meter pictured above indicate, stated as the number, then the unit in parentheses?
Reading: 169.0 (kWh)
